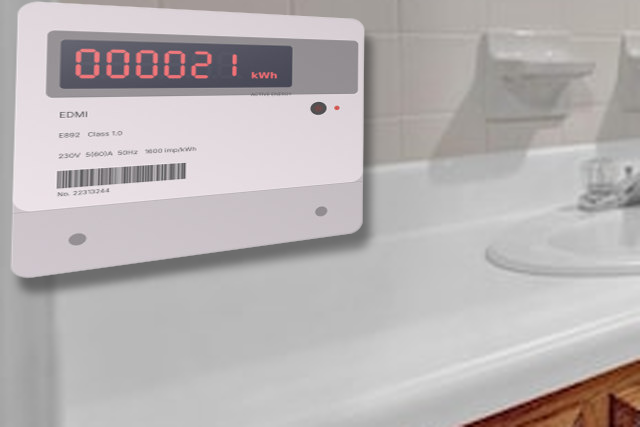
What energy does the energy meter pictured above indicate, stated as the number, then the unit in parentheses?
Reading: 21 (kWh)
